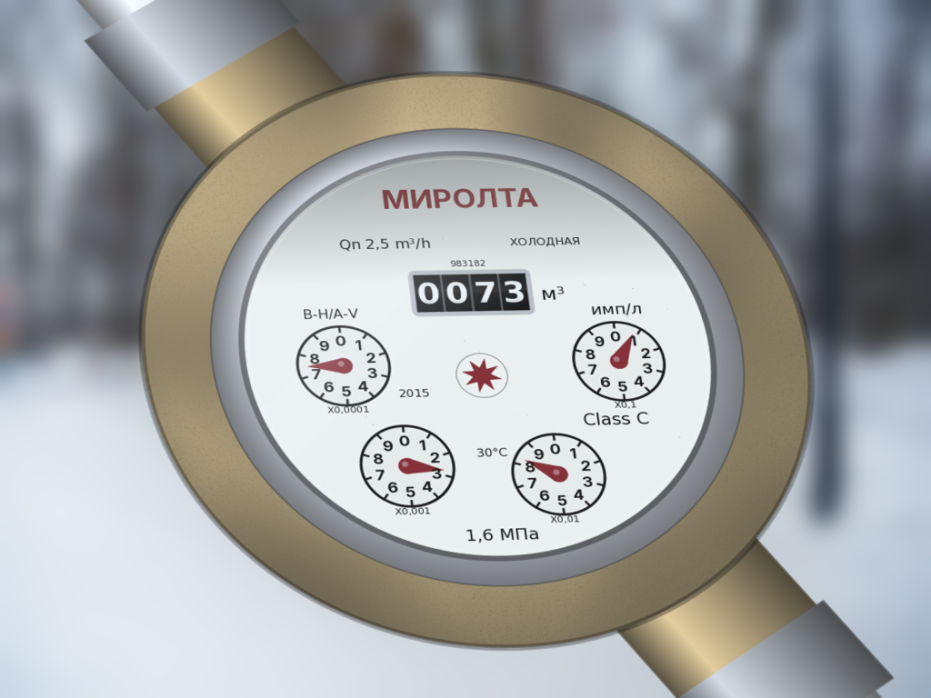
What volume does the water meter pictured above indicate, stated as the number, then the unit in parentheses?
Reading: 73.0827 (m³)
